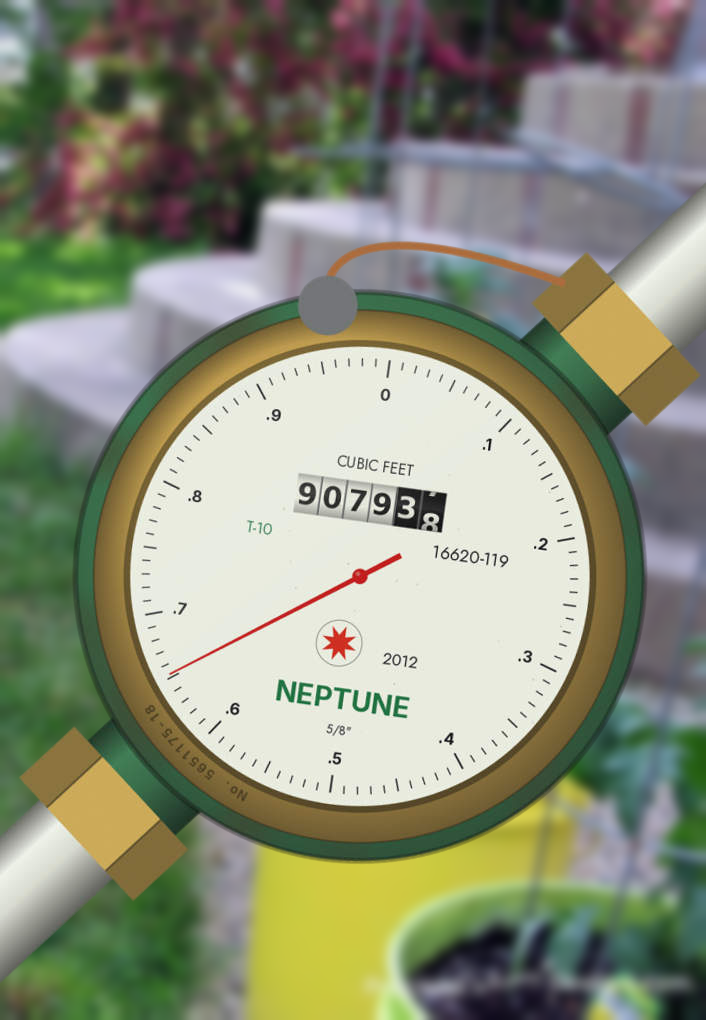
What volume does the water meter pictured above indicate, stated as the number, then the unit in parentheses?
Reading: 907937.65 (ft³)
